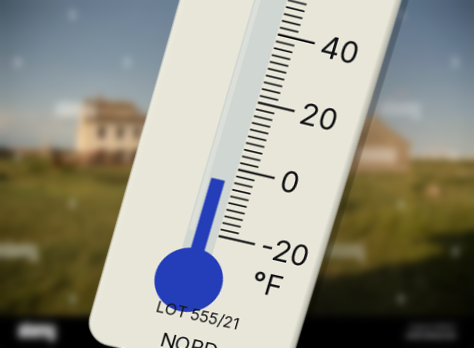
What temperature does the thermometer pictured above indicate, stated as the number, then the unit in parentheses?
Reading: -4 (°F)
